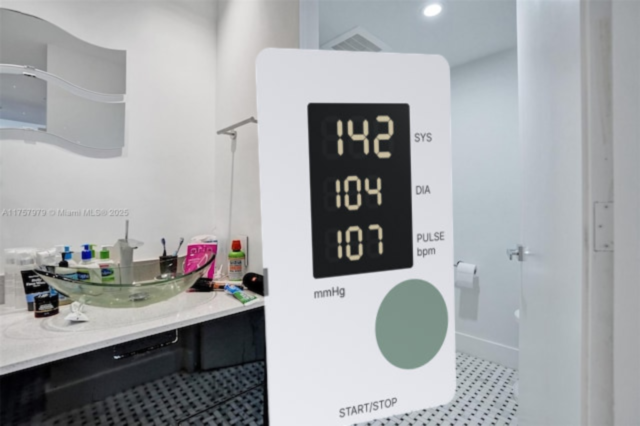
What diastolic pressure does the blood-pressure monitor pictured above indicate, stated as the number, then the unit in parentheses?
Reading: 104 (mmHg)
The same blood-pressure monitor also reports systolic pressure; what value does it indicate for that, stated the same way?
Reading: 142 (mmHg)
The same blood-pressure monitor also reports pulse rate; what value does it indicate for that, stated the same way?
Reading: 107 (bpm)
